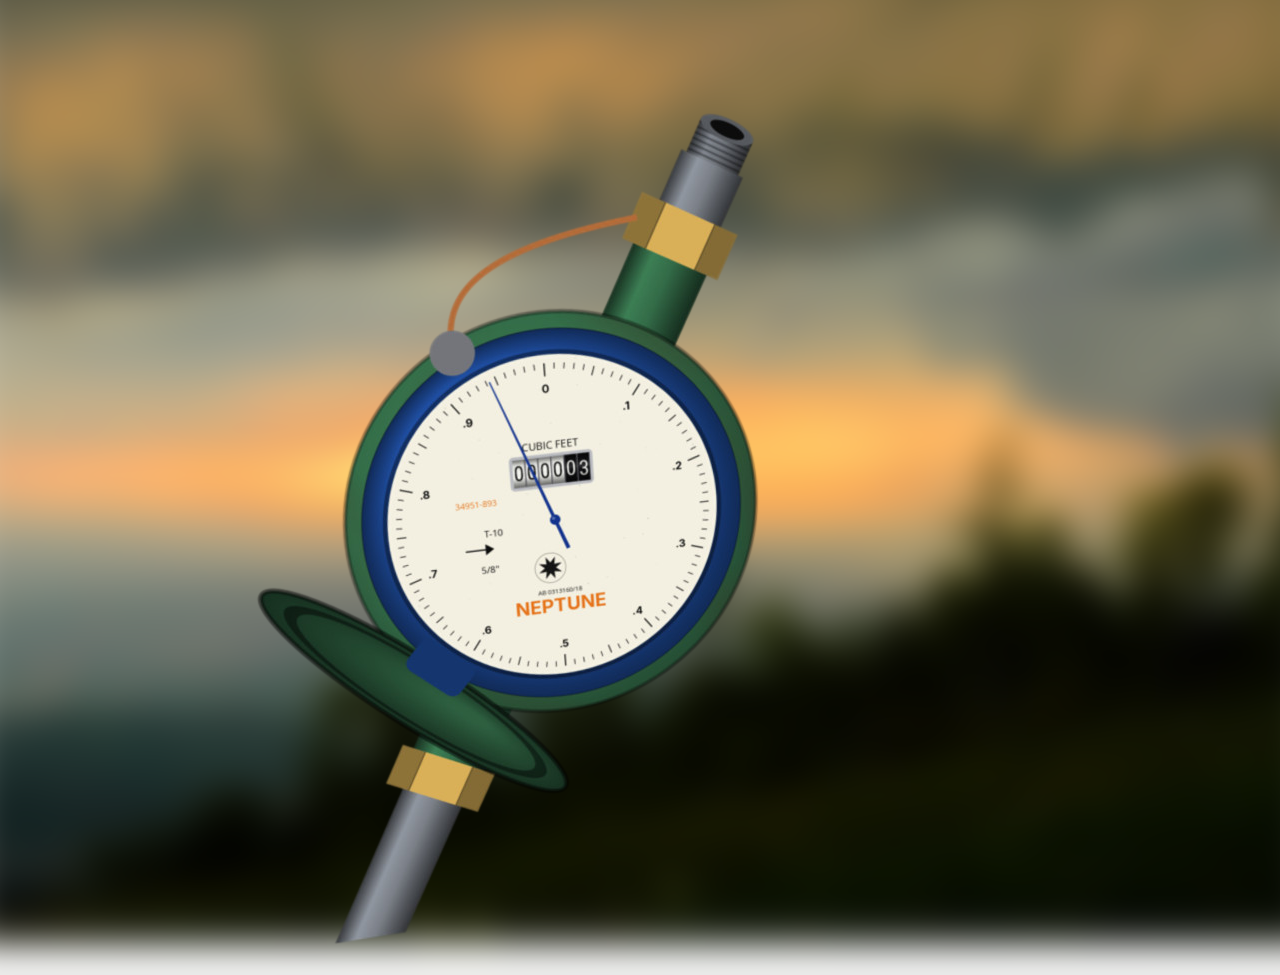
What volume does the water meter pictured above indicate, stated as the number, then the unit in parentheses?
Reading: 2.94 (ft³)
